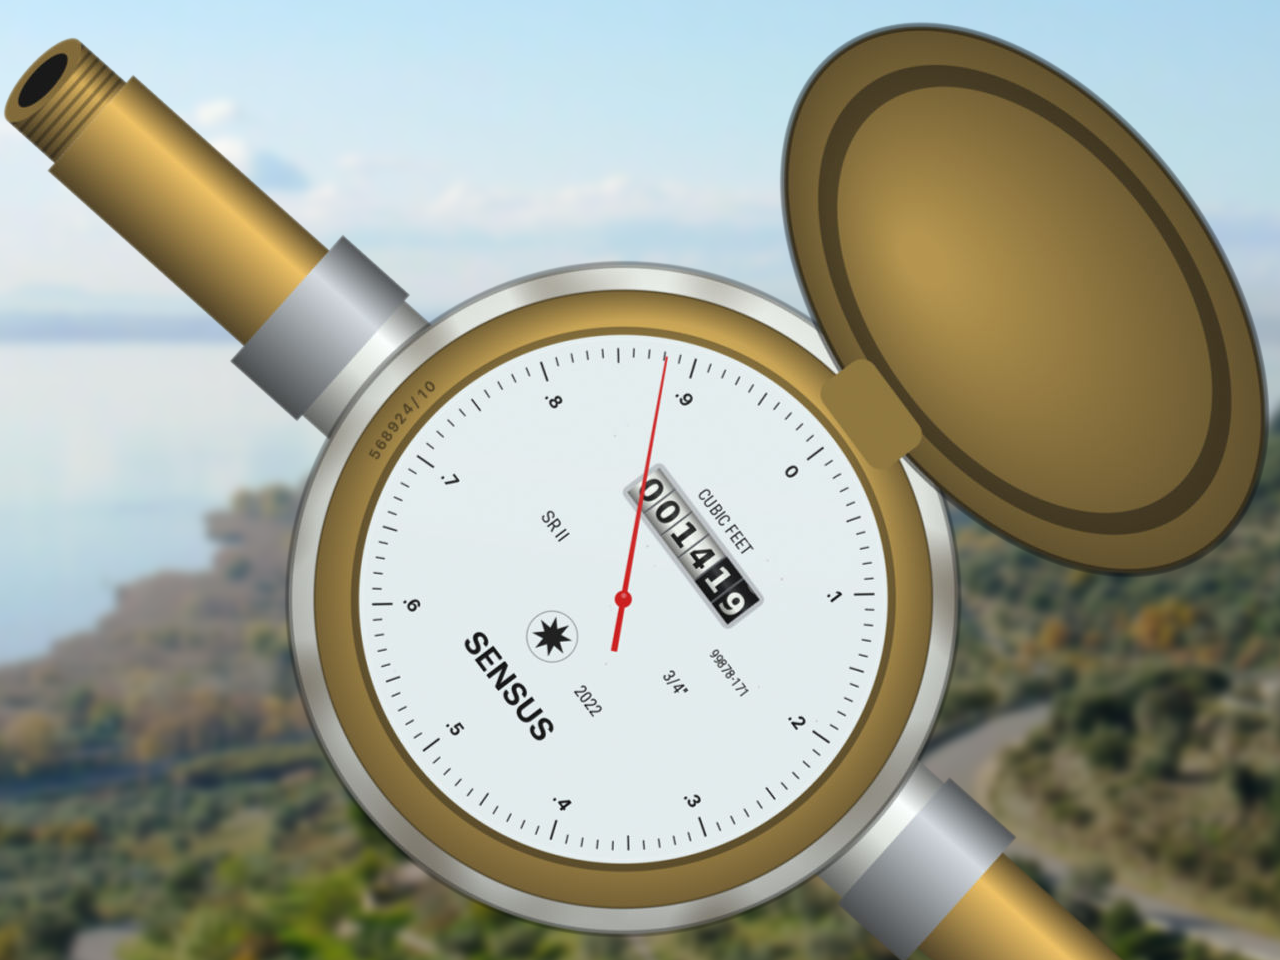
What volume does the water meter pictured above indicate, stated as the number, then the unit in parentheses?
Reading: 1418.88 (ft³)
